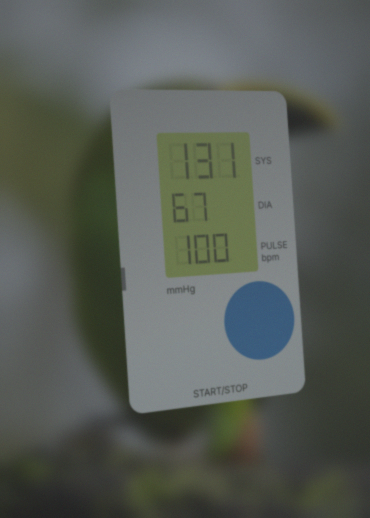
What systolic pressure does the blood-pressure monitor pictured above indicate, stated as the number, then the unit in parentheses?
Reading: 131 (mmHg)
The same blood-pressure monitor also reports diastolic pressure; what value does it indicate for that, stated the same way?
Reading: 67 (mmHg)
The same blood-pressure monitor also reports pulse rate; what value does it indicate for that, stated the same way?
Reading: 100 (bpm)
